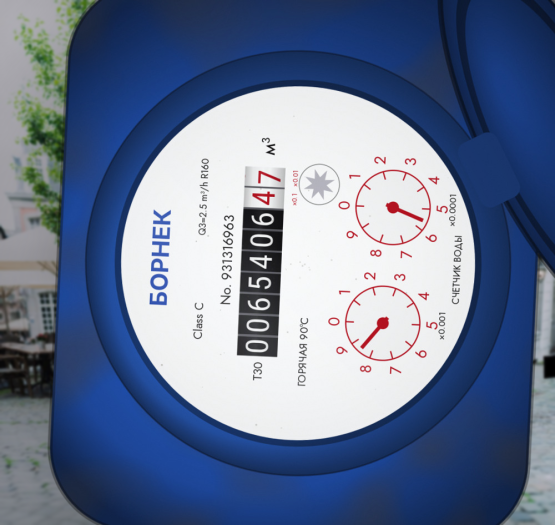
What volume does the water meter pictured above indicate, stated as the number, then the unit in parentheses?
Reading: 65406.4685 (m³)
